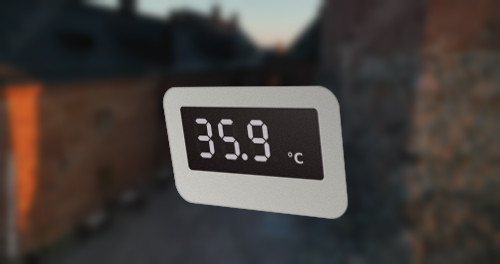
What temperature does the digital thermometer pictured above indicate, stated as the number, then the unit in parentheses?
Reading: 35.9 (°C)
